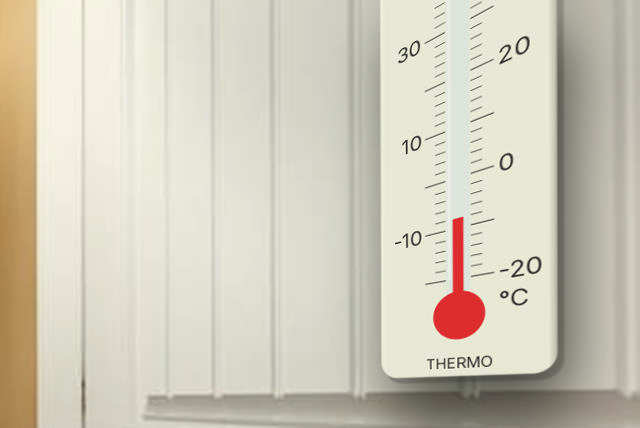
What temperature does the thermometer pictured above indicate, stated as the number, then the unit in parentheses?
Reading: -8 (°C)
